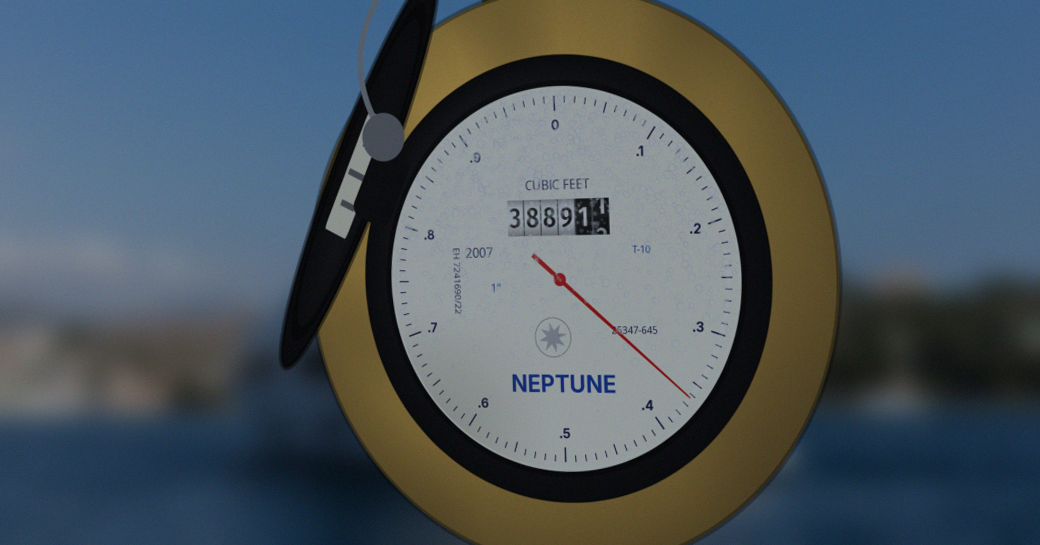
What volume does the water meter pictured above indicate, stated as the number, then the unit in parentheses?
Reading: 388911.36 (ft³)
